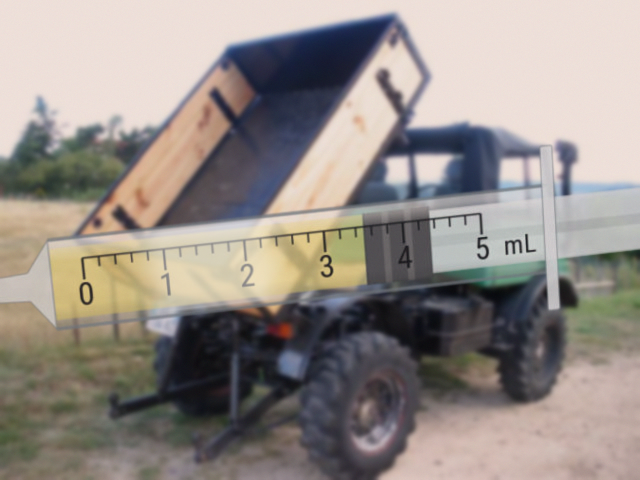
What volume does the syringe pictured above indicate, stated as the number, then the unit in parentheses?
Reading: 3.5 (mL)
